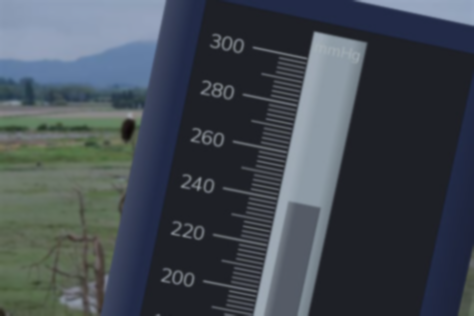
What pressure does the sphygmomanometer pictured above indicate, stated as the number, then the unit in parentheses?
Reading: 240 (mmHg)
